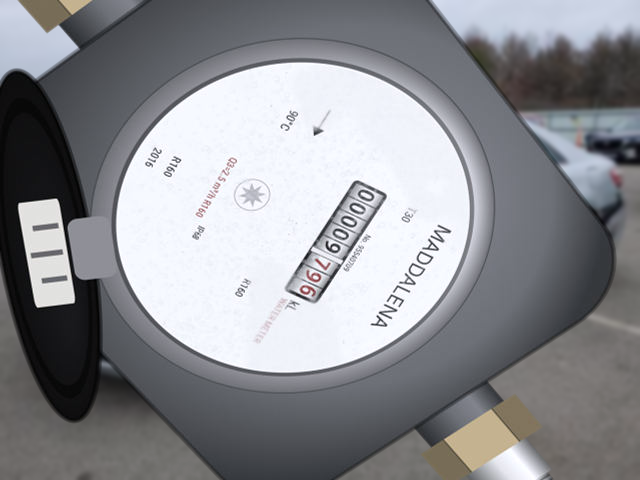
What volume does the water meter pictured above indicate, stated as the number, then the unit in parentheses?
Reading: 9.796 (kL)
